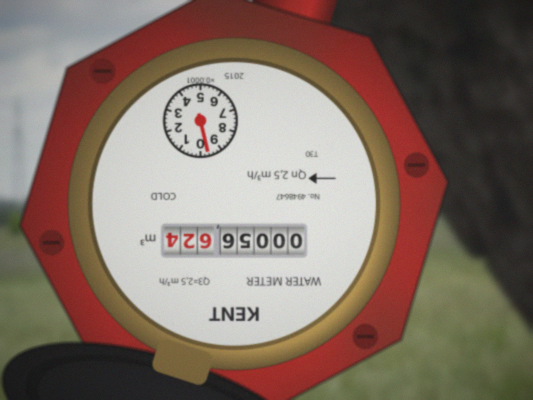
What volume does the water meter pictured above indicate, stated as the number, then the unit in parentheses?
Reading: 56.6239 (m³)
